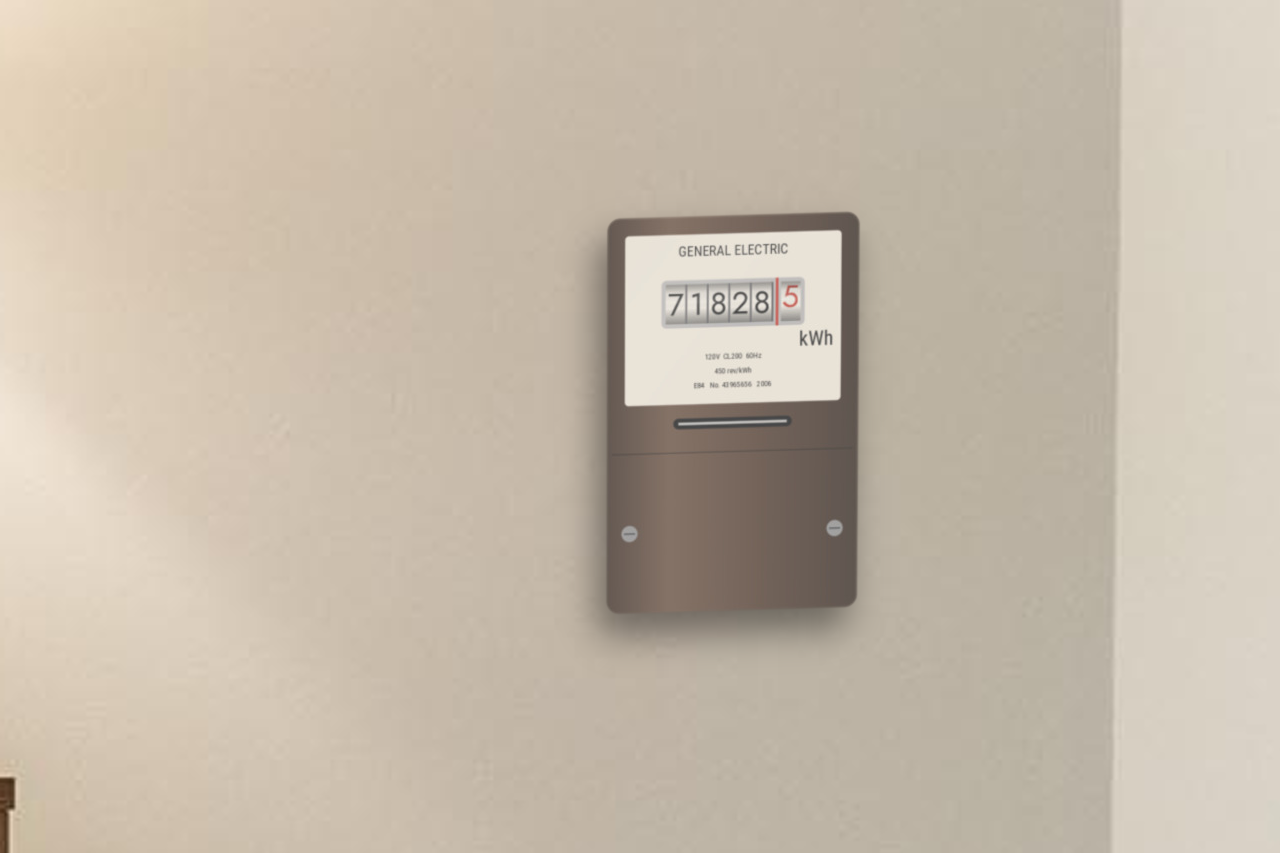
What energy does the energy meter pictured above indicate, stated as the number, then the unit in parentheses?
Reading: 71828.5 (kWh)
